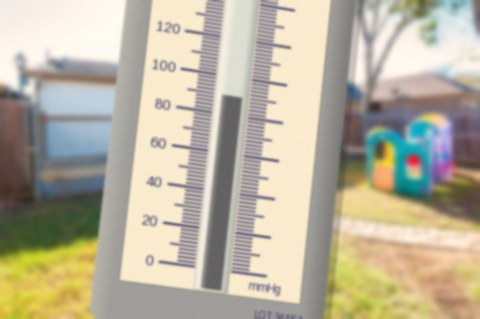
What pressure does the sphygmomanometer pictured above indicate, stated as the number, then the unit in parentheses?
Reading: 90 (mmHg)
